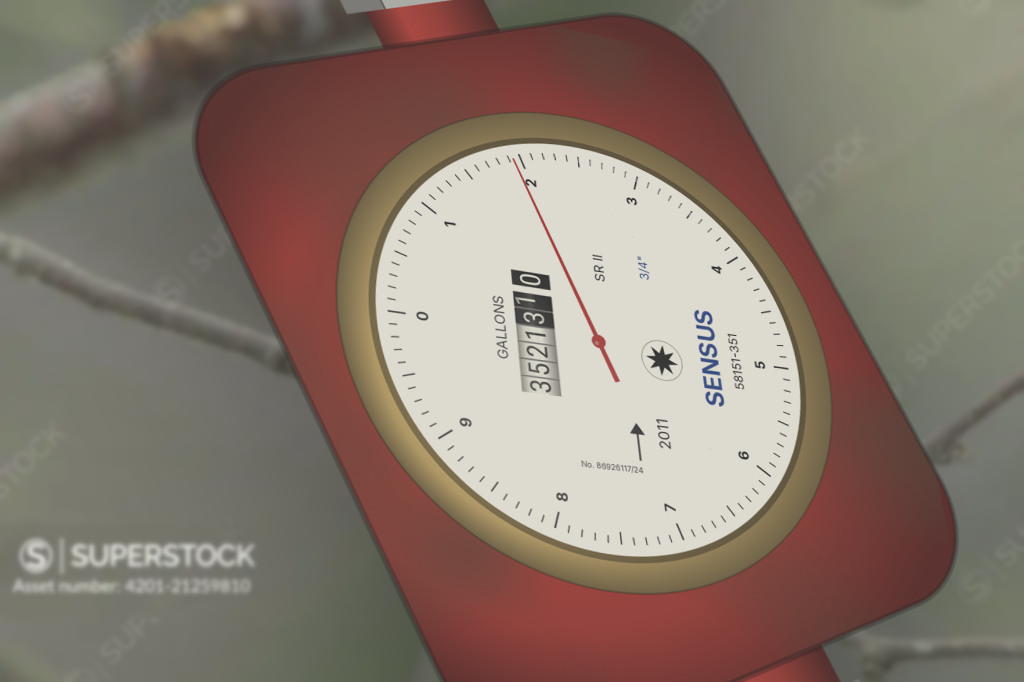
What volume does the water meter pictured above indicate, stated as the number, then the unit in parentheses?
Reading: 3521311.9 (gal)
